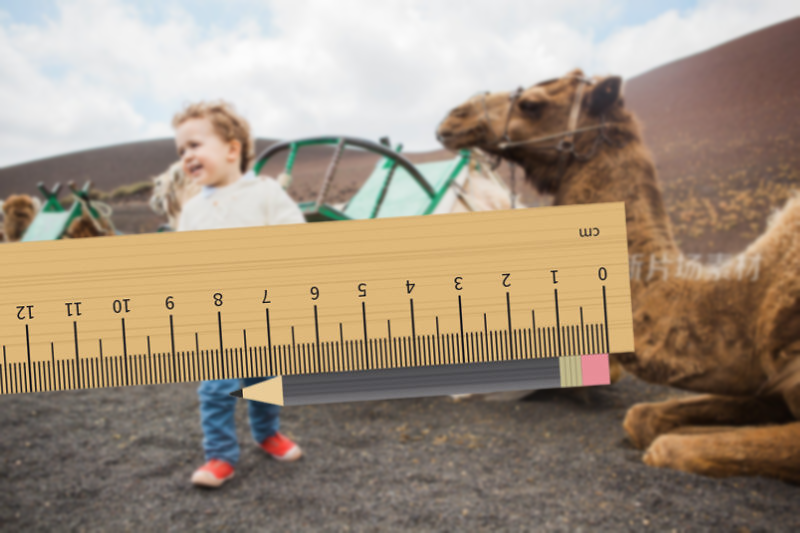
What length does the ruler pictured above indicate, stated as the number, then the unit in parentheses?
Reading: 7.9 (cm)
